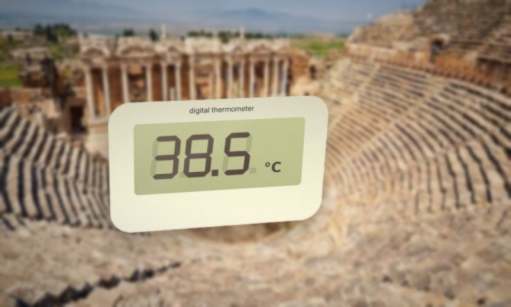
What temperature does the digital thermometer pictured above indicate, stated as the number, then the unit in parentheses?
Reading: 38.5 (°C)
